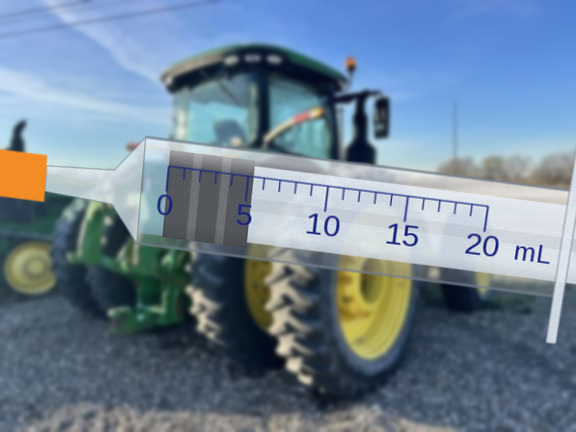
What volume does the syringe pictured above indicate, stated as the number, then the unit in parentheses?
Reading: 0 (mL)
